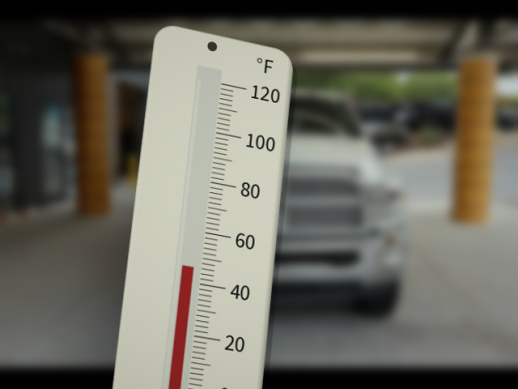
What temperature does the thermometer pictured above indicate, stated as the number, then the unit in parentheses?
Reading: 46 (°F)
